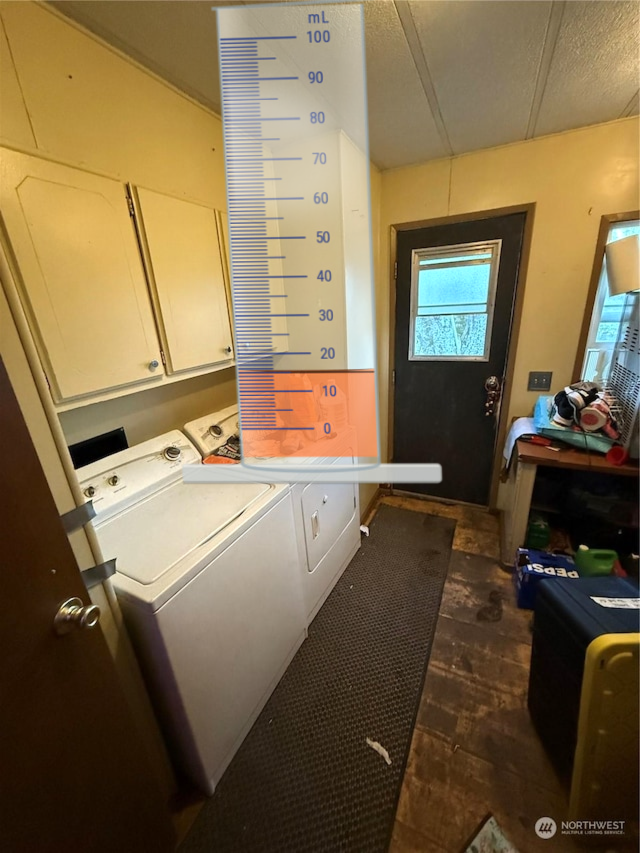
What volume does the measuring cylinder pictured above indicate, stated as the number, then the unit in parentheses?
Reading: 15 (mL)
